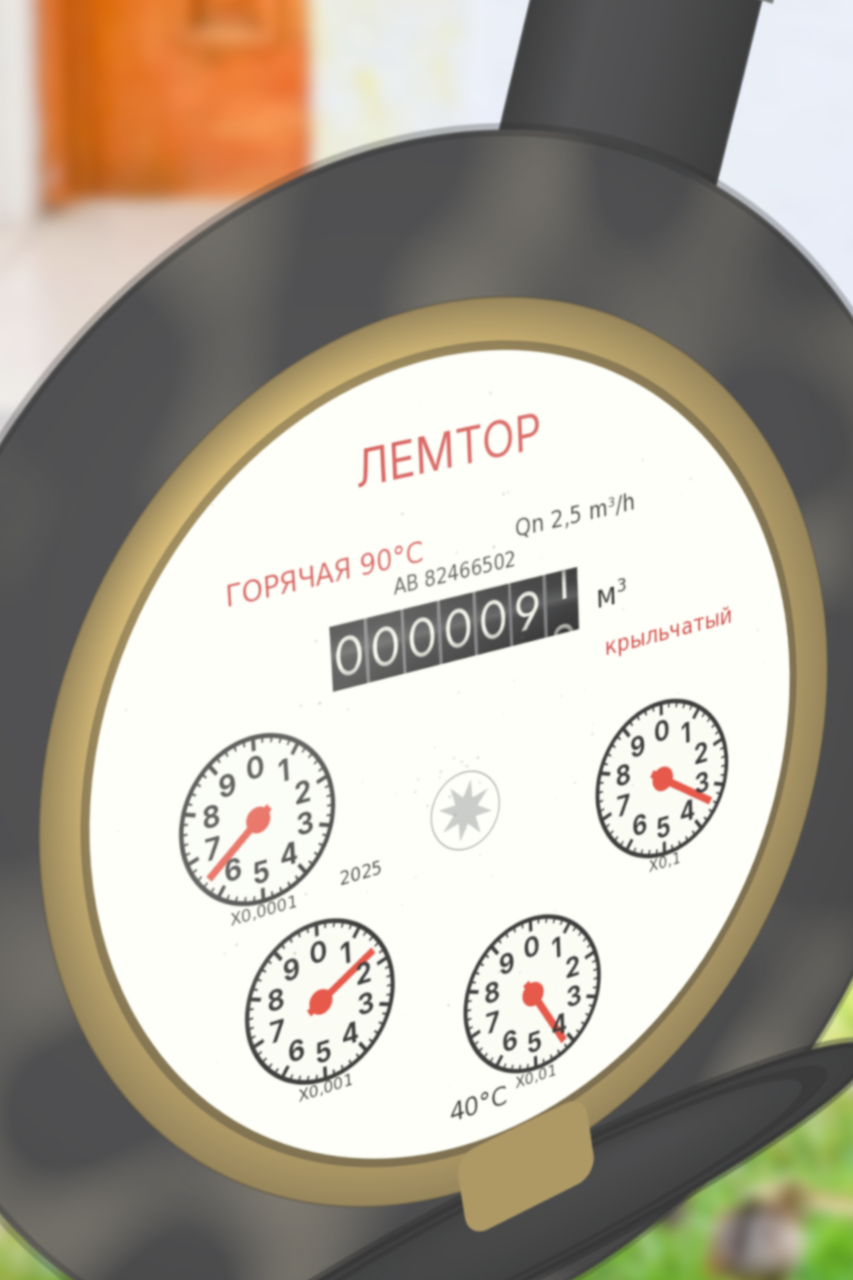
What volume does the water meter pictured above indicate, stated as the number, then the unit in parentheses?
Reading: 91.3416 (m³)
